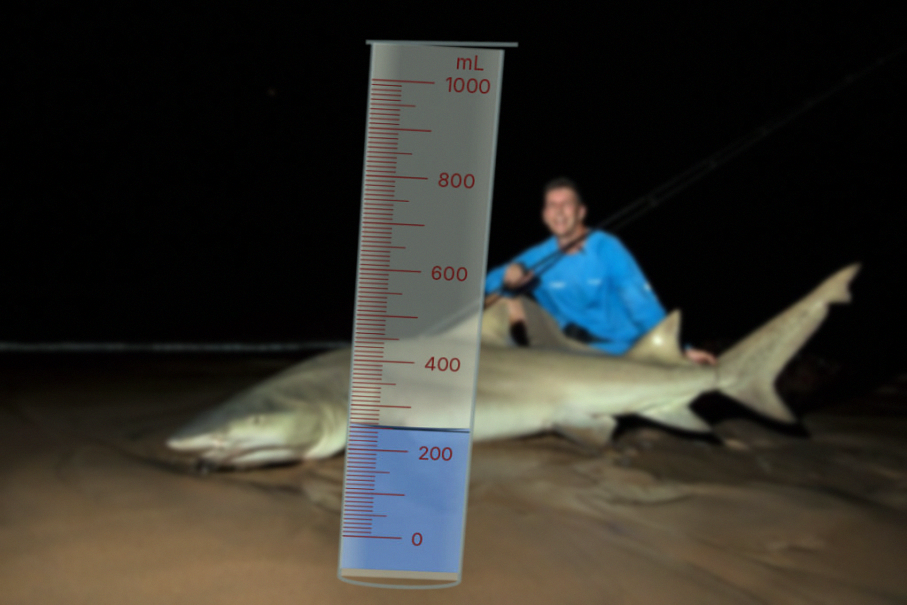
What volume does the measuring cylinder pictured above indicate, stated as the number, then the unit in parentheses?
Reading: 250 (mL)
